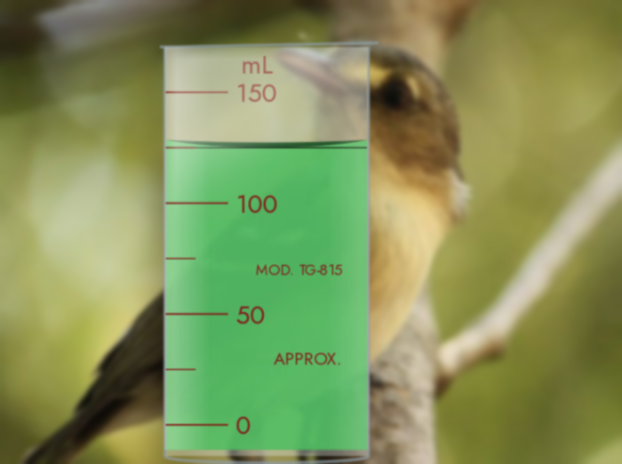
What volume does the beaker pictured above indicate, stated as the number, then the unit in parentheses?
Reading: 125 (mL)
